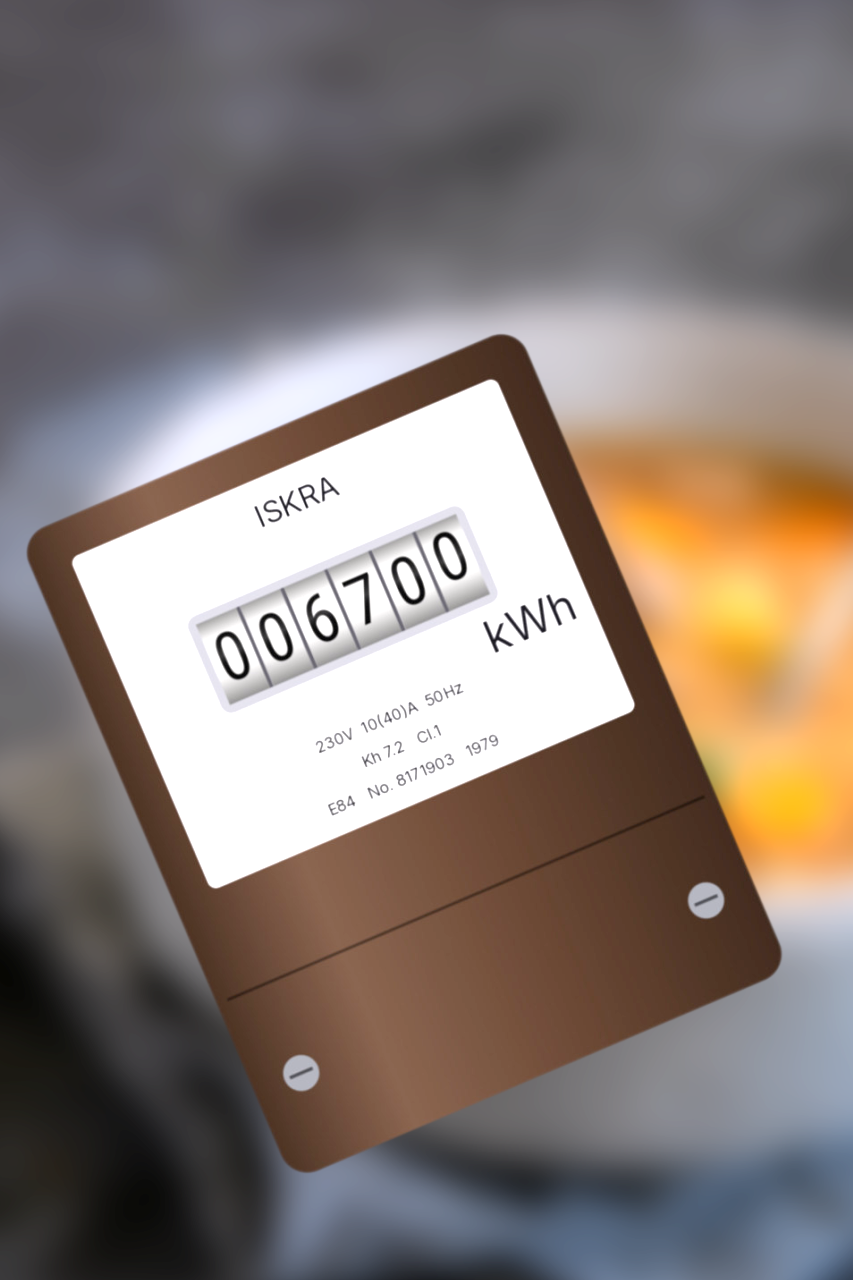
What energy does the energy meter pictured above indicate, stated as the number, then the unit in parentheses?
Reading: 6700 (kWh)
